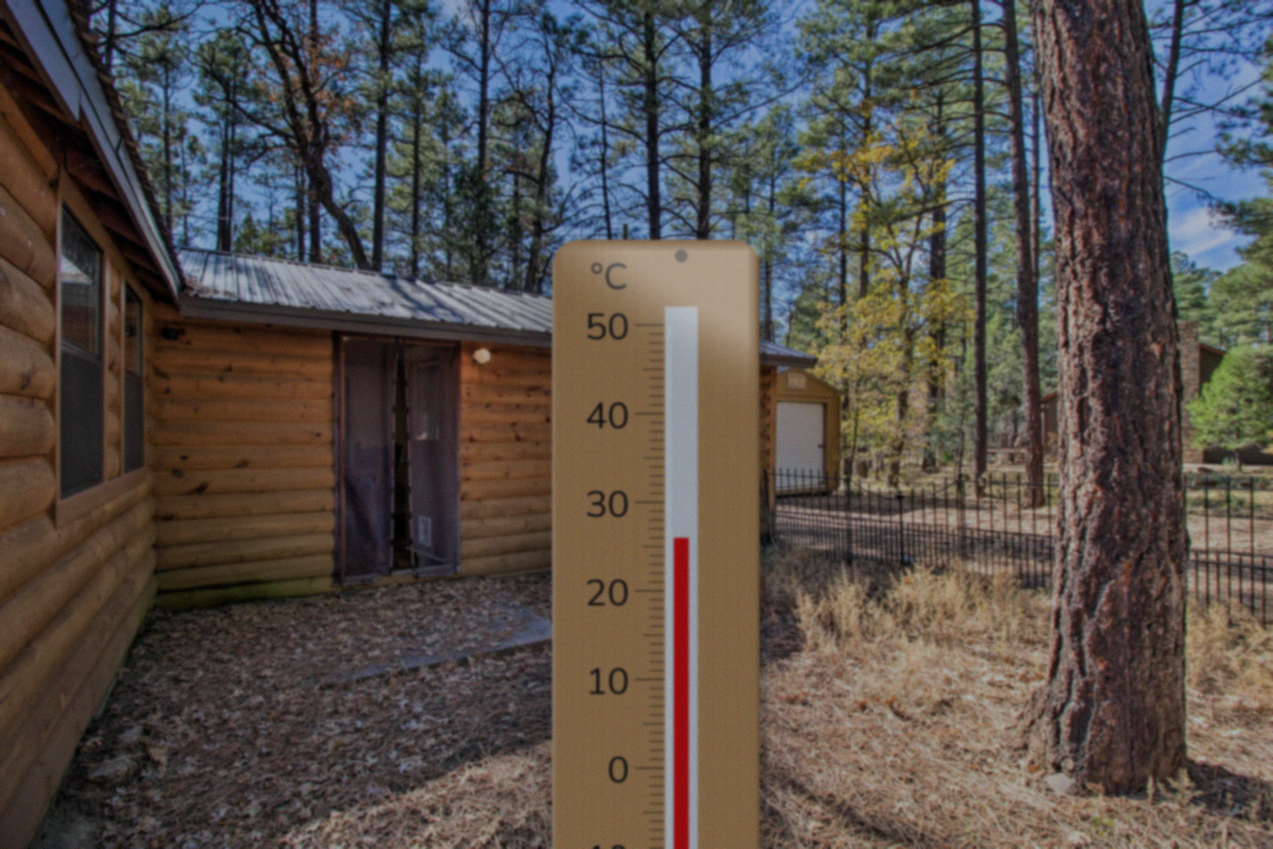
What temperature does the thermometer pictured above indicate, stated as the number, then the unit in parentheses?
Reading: 26 (°C)
